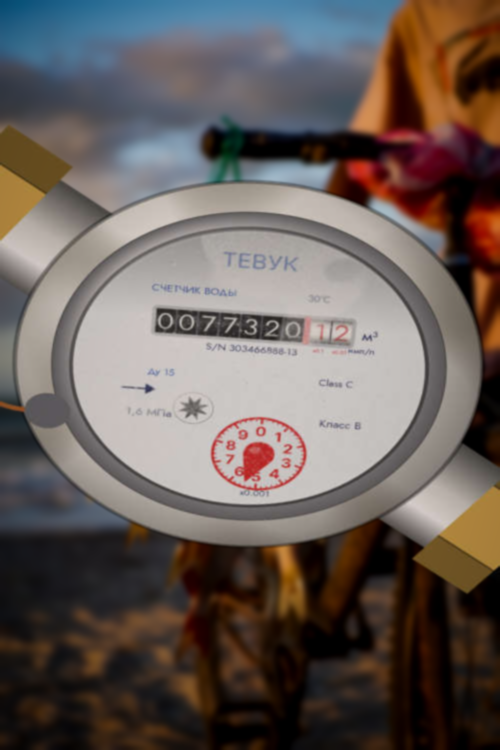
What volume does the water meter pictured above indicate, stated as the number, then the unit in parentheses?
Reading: 77320.125 (m³)
